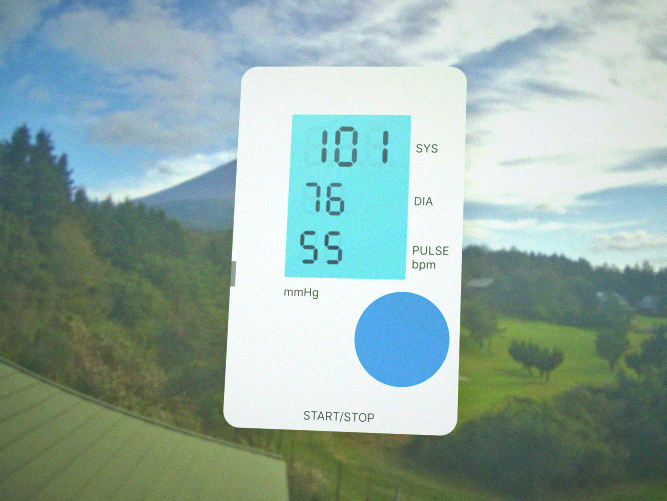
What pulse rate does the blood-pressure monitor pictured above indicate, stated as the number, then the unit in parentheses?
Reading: 55 (bpm)
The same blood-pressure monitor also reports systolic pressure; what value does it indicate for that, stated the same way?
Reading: 101 (mmHg)
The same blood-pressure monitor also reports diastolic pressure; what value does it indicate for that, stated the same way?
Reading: 76 (mmHg)
